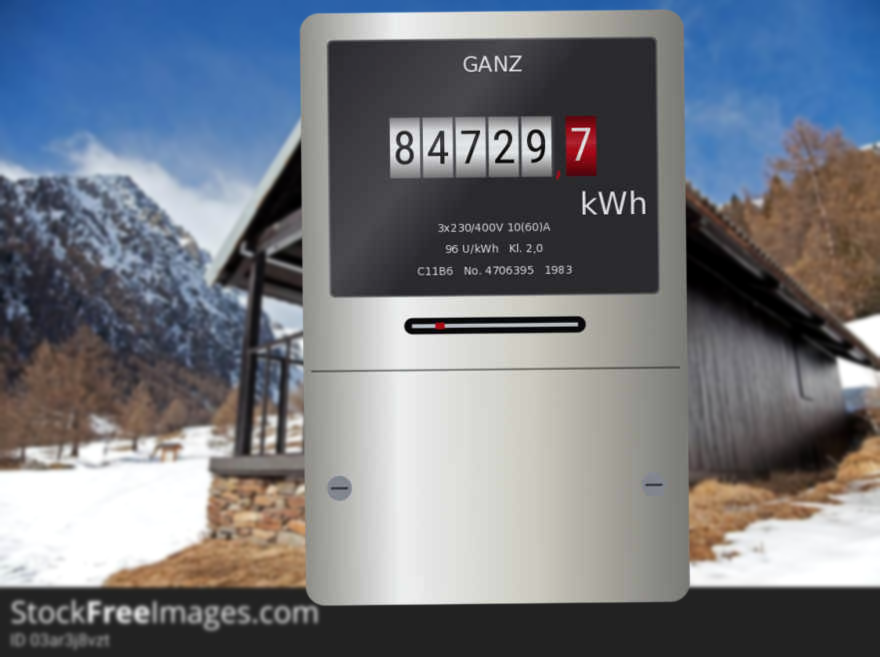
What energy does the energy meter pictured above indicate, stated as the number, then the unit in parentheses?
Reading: 84729.7 (kWh)
